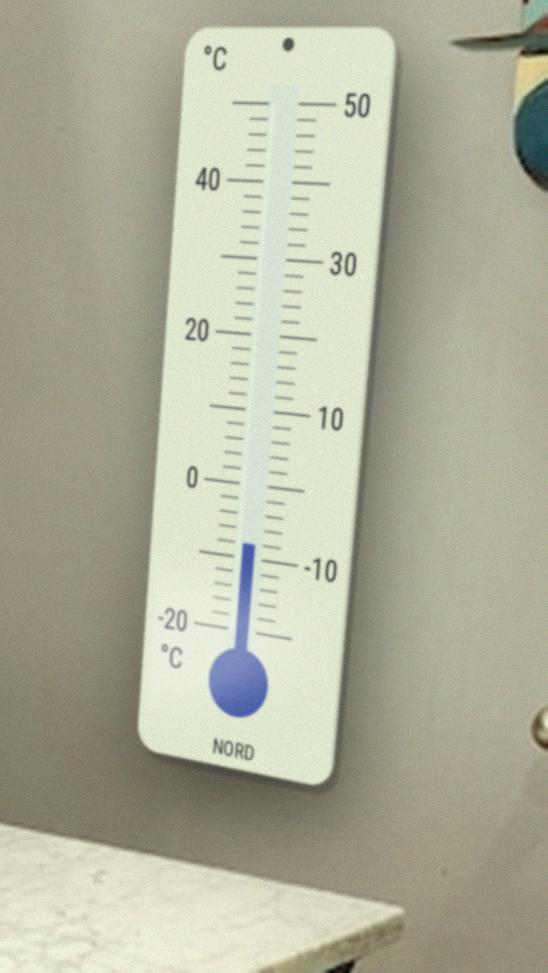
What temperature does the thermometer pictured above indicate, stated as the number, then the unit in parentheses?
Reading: -8 (°C)
